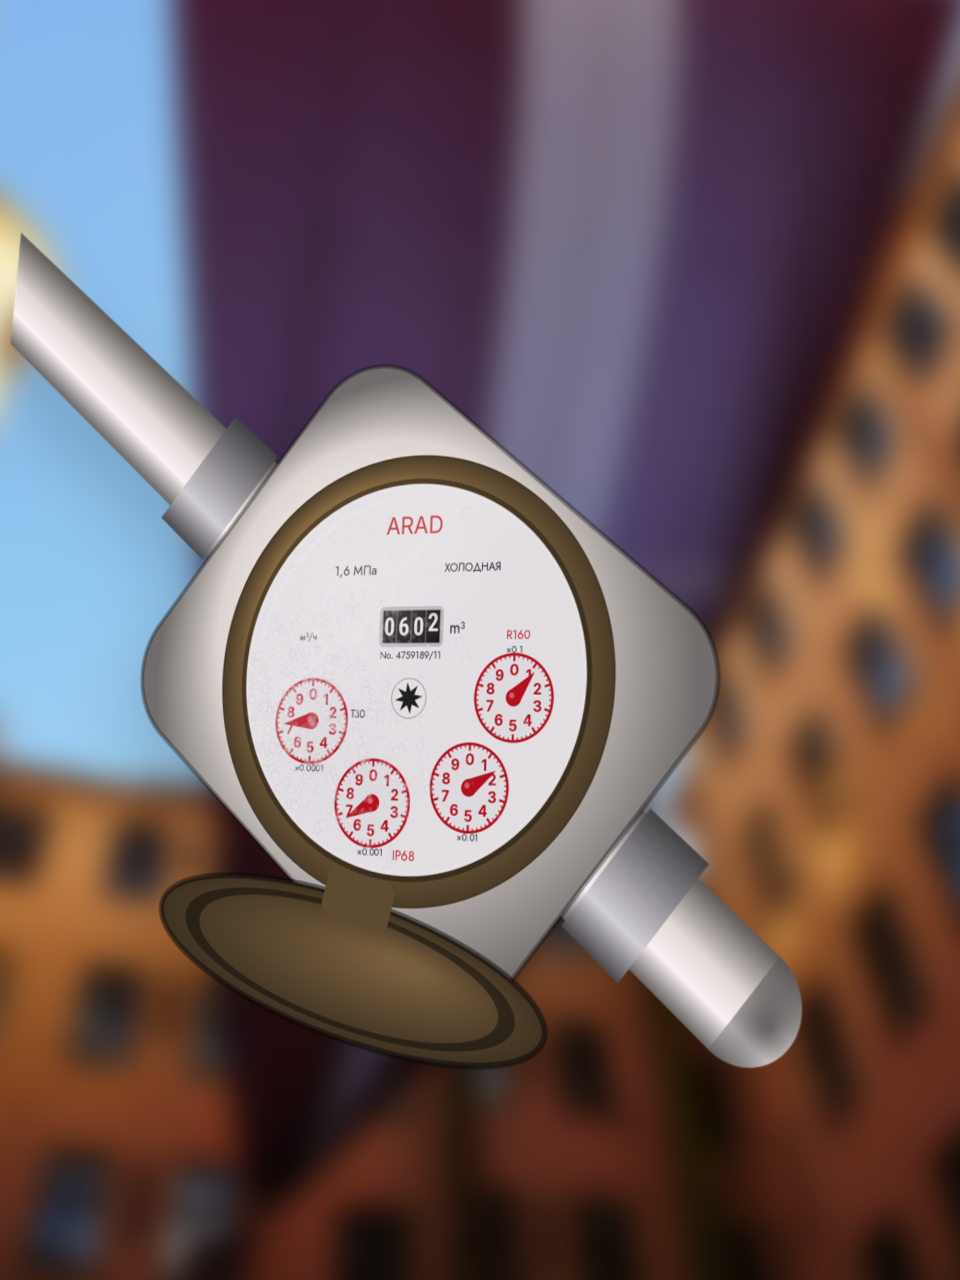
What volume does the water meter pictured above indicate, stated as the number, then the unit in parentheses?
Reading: 602.1167 (m³)
